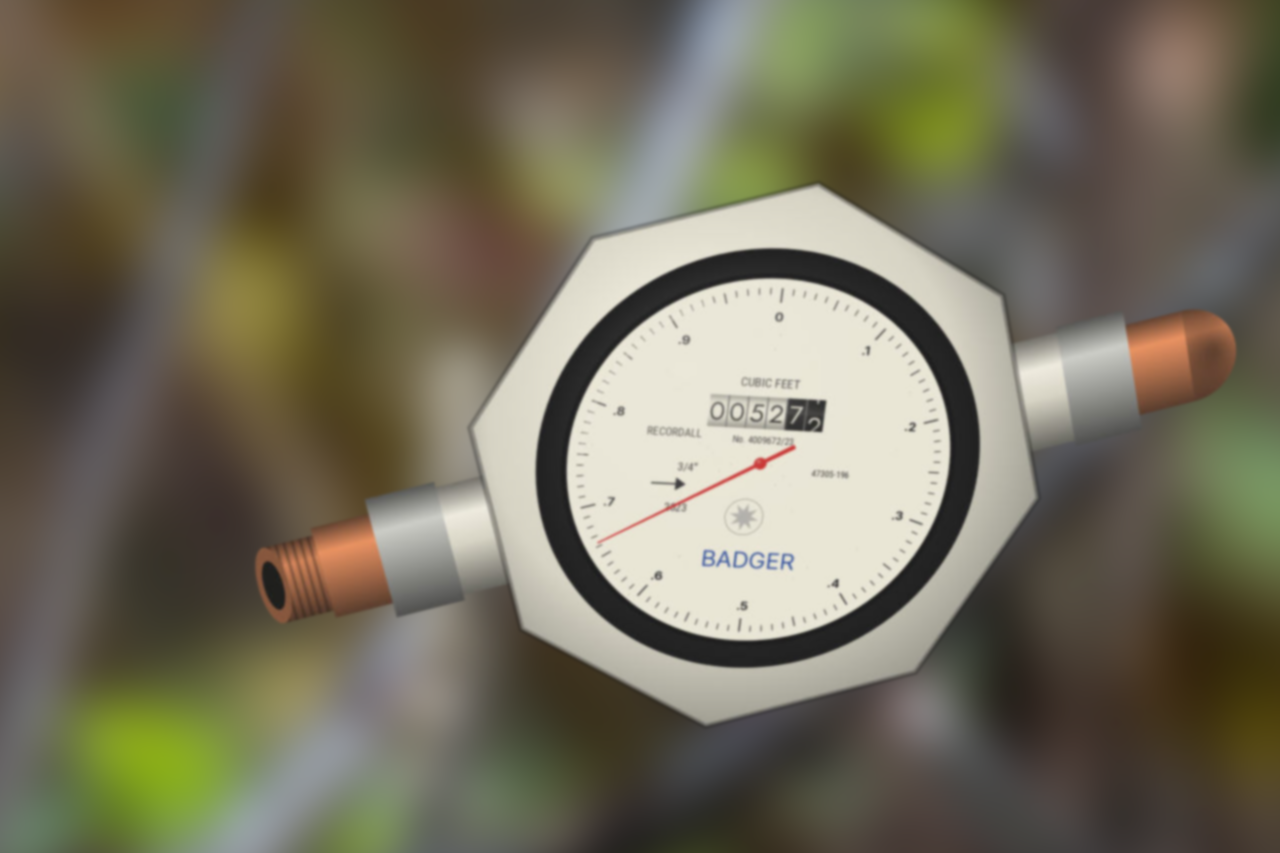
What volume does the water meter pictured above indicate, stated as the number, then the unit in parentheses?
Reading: 5271.66 (ft³)
